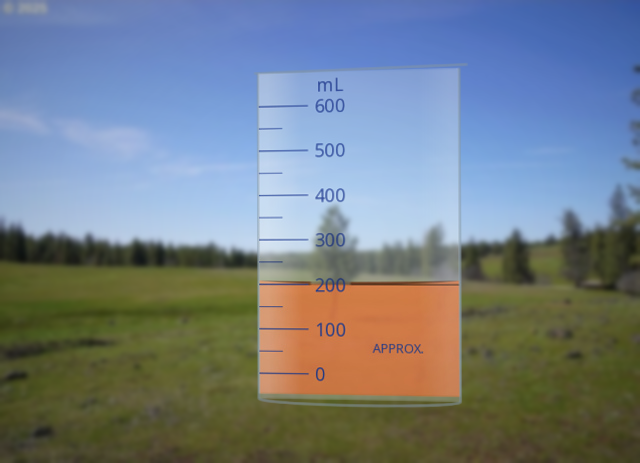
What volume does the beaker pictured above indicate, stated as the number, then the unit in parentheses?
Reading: 200 (mL)
